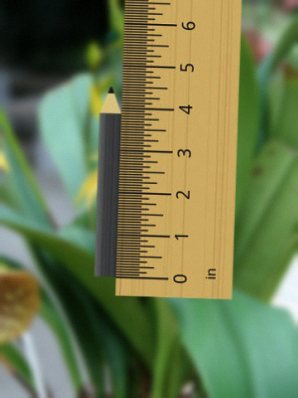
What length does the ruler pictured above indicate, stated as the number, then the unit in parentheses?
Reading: 4.5 (in)
